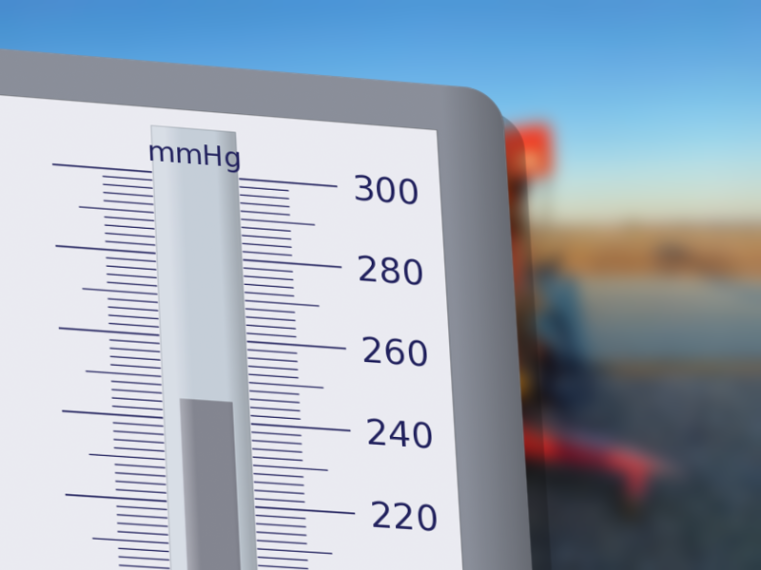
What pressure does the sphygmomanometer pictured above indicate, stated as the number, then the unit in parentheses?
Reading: 245 (mmHg)
